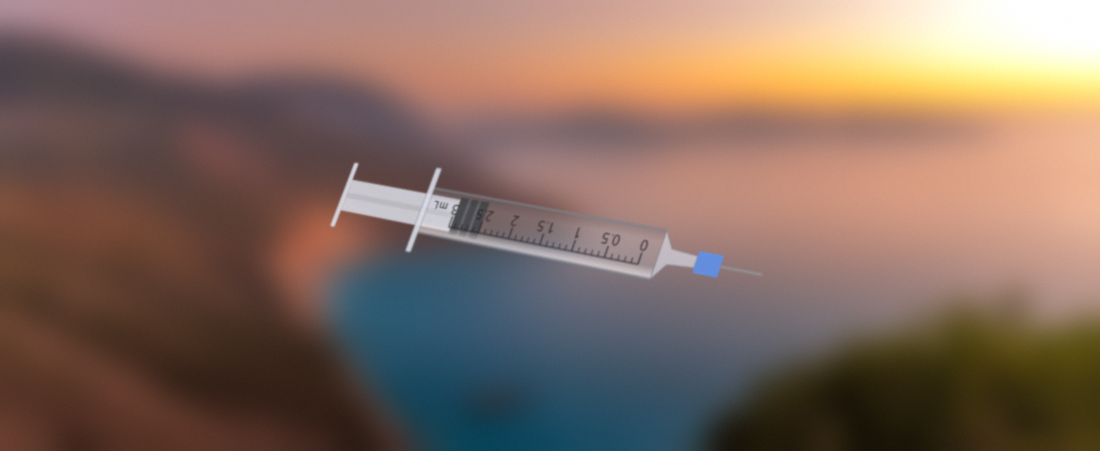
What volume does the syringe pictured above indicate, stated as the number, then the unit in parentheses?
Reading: 2.5 (mL)
